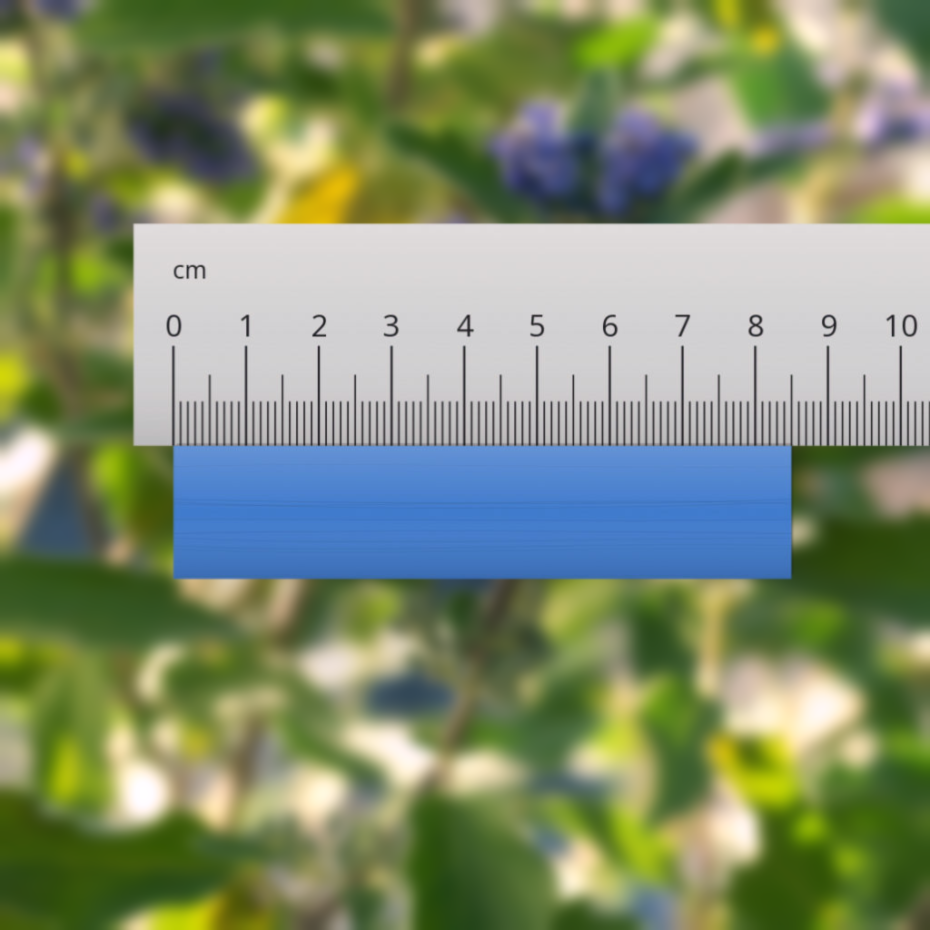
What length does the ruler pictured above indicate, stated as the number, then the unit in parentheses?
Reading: 8.5 (cm)
